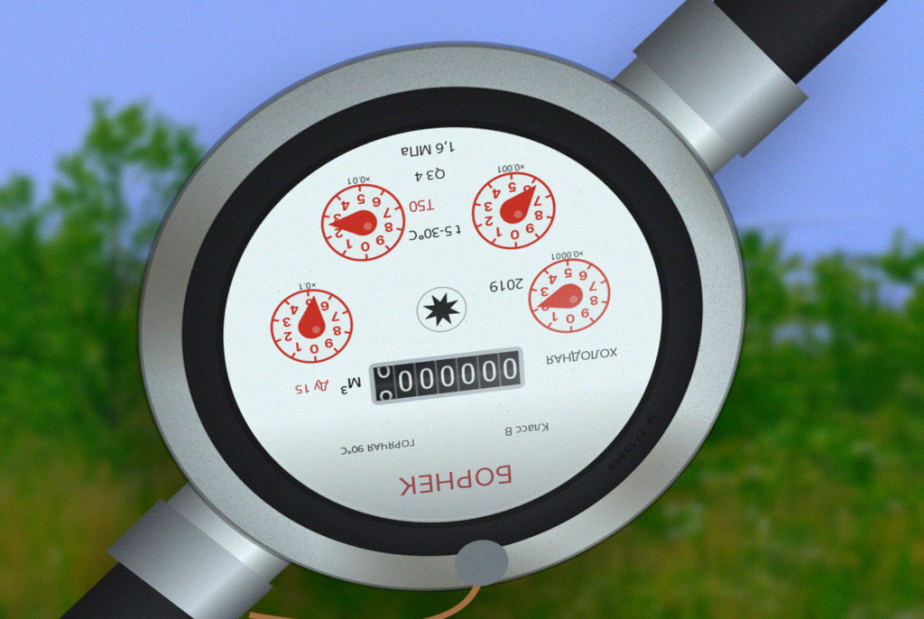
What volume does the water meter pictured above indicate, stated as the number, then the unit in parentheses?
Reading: 8.5262 (m³)
